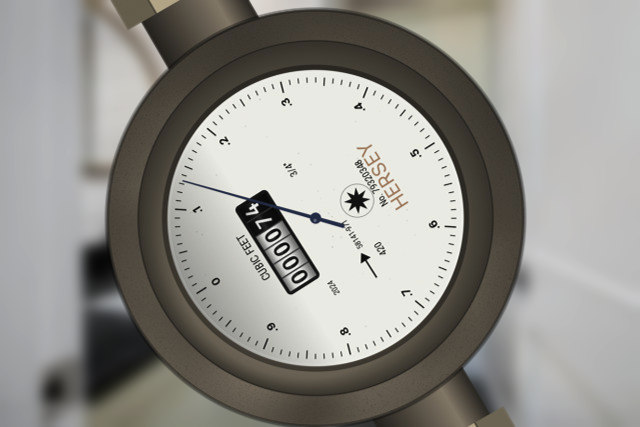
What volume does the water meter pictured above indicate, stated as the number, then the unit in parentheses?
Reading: 74.13 (ft³)
